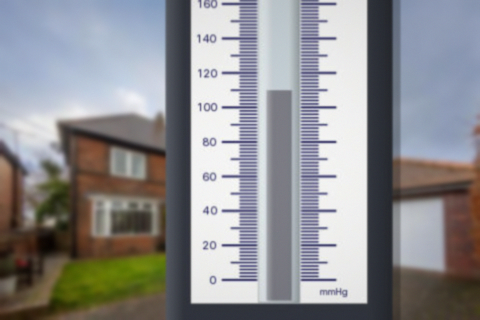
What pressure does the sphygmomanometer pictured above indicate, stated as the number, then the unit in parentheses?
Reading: 110 (mmHg)
